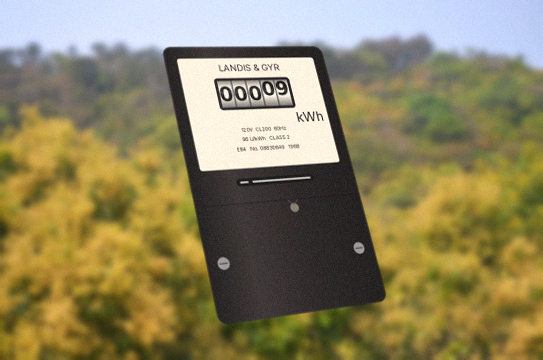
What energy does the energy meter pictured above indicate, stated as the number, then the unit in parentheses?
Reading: 9 (kWh)
